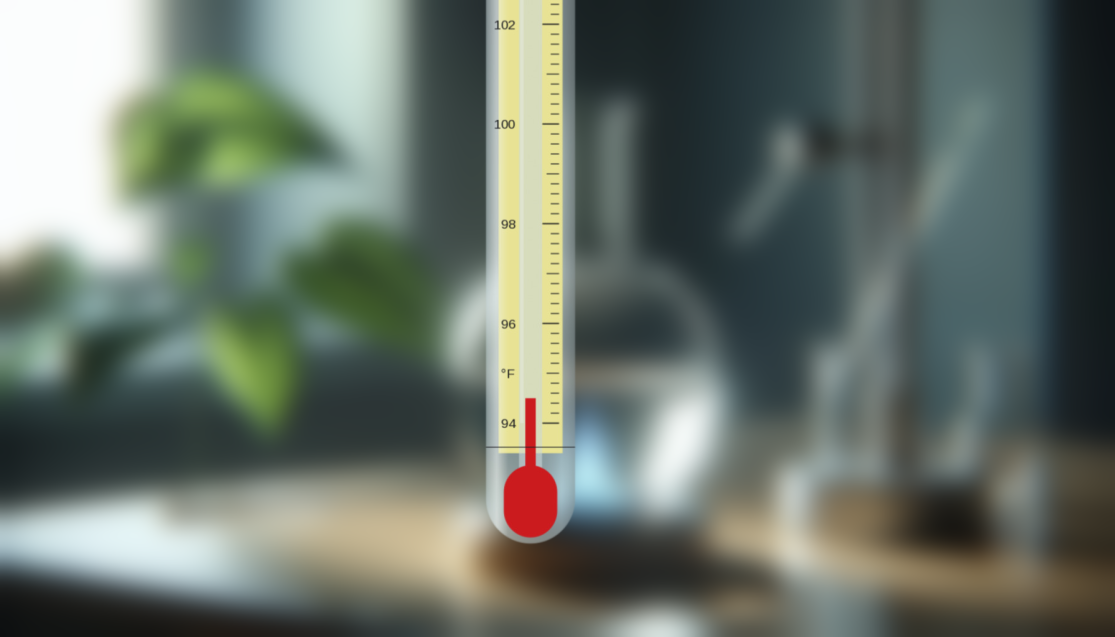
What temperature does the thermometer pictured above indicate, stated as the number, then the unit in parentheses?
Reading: 94.5 (°F)
